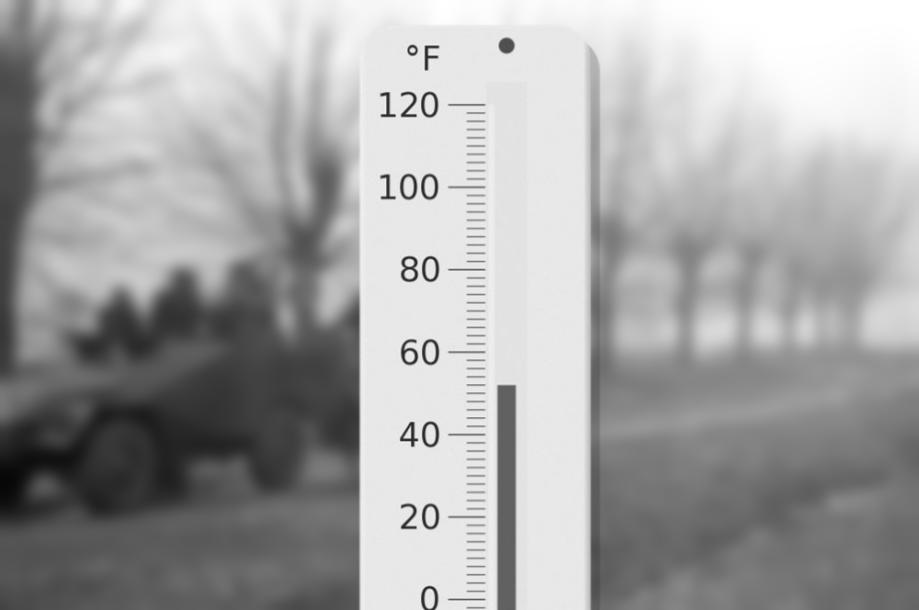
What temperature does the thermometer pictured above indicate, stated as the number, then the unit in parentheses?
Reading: 52 (°F)
